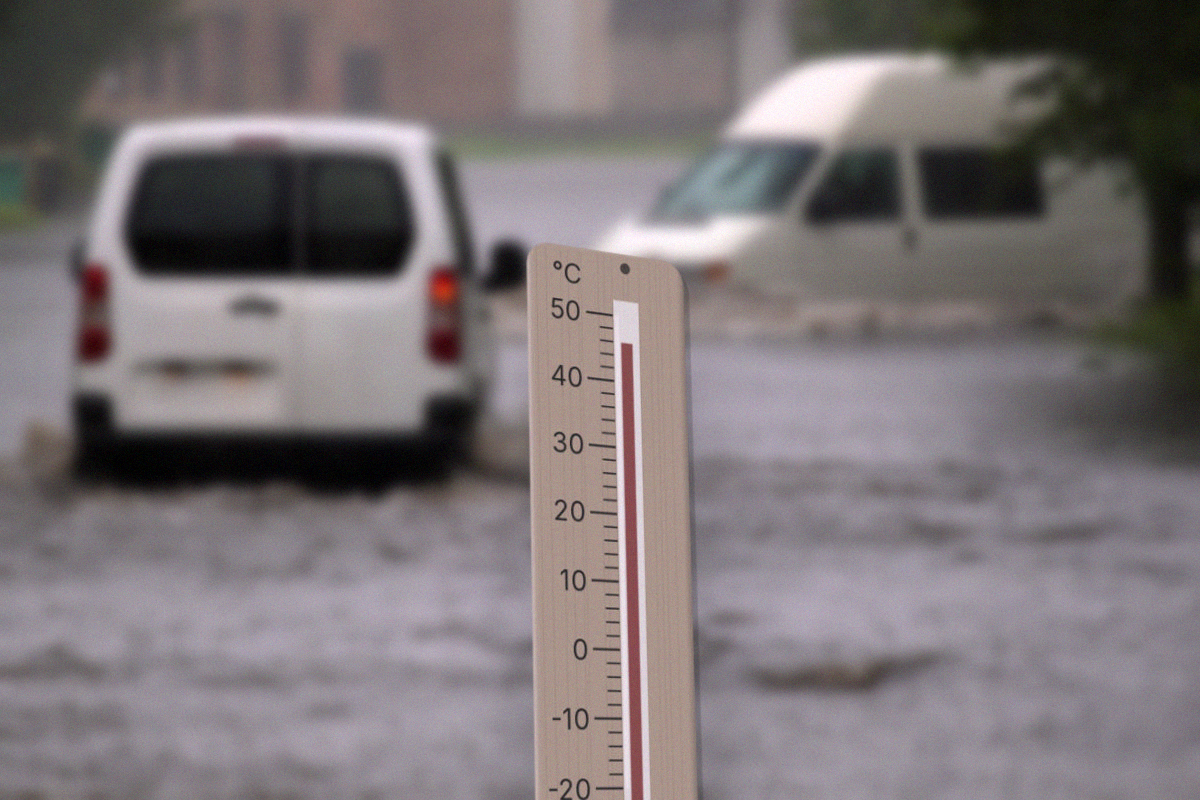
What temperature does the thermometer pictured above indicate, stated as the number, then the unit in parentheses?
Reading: 46 (°C)
